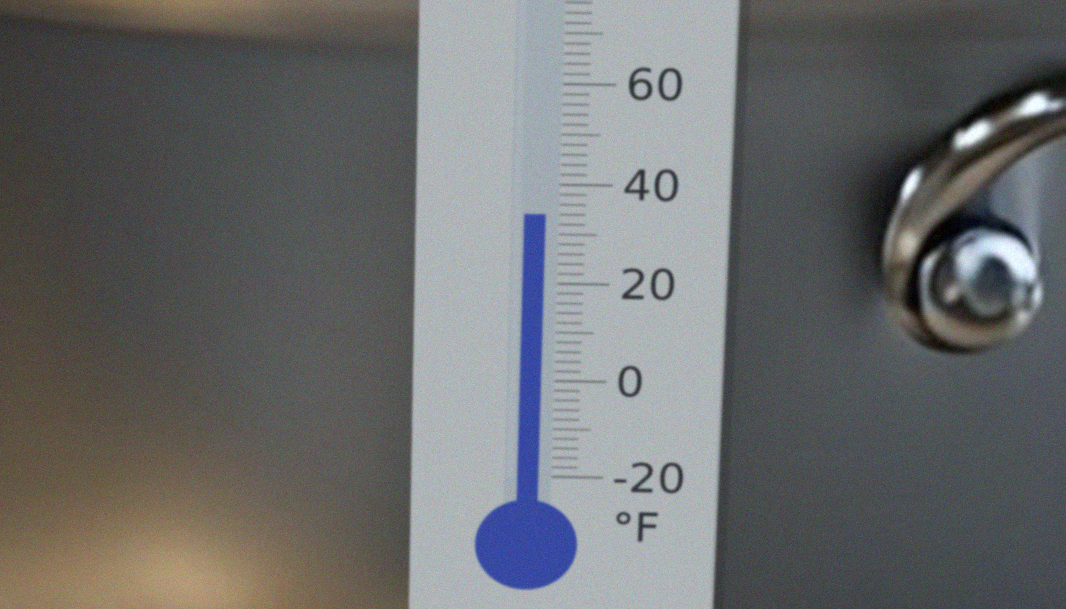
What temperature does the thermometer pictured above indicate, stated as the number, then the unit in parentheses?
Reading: 34 (°F)
